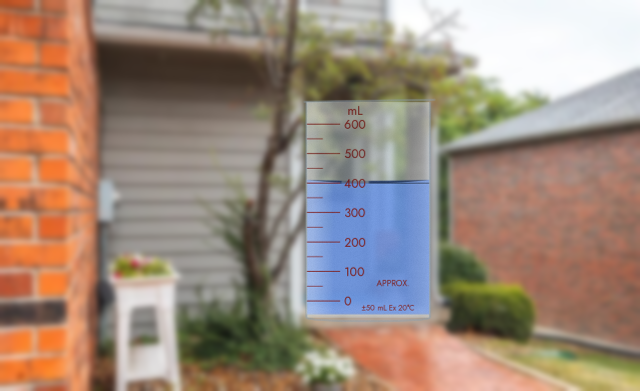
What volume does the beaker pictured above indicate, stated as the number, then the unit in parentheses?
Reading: 400 (mL)
